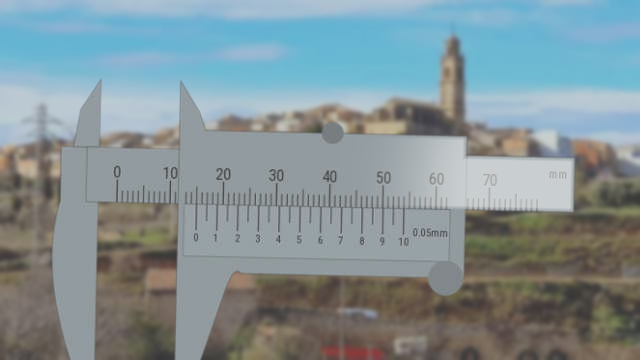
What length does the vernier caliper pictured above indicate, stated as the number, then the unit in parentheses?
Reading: 15.0 (mm)
